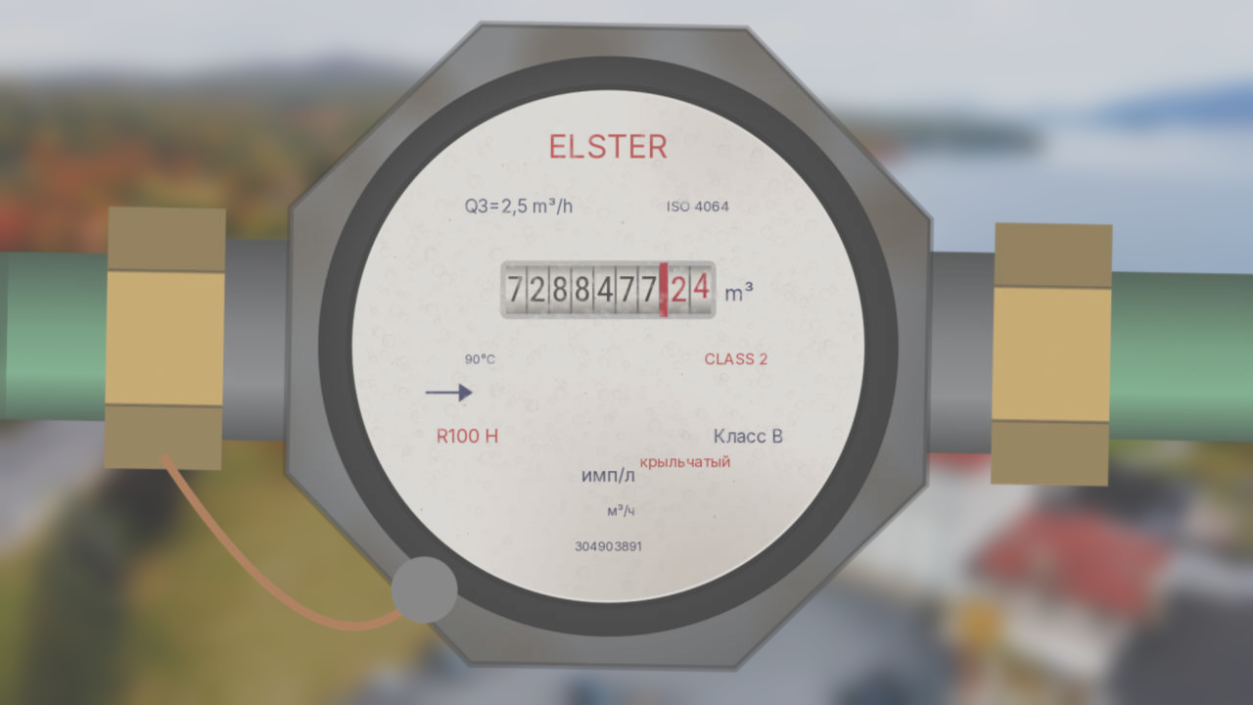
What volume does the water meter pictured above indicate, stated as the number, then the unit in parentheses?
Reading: 7288477.24 (m³)
